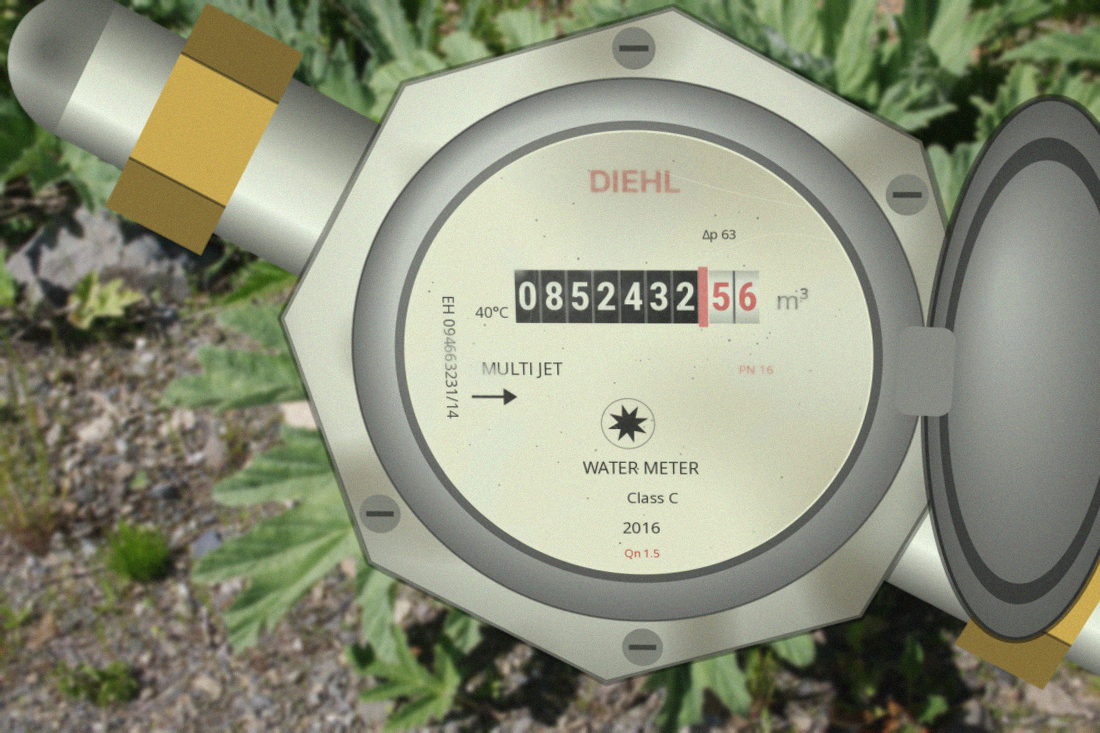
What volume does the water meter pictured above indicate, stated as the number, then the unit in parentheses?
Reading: 852432.56 (m³)
